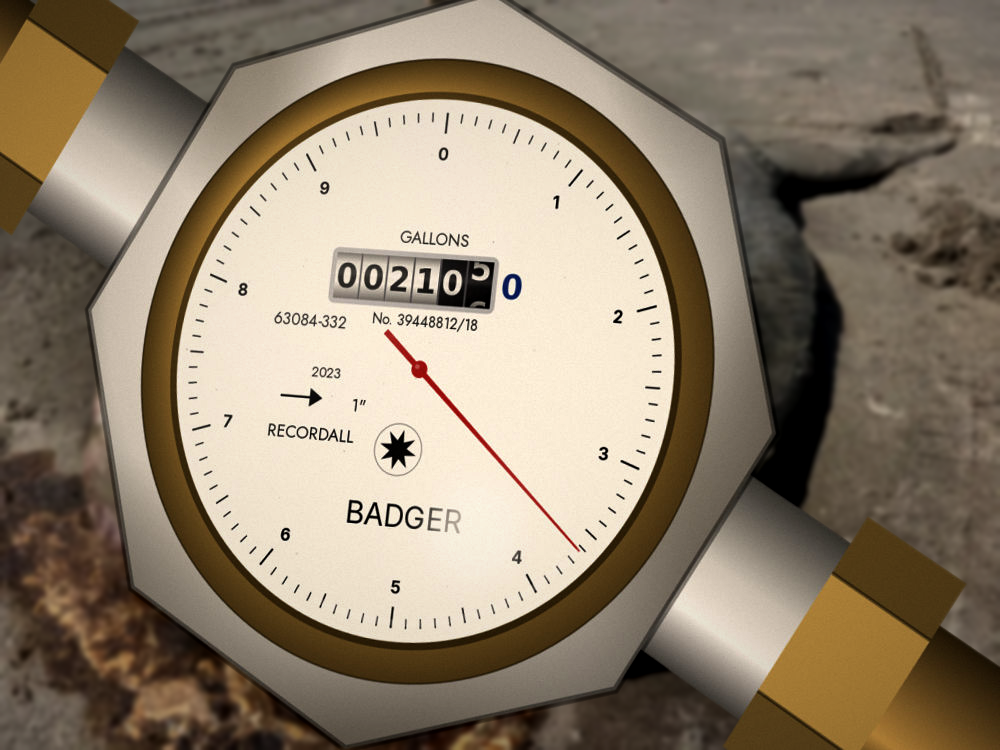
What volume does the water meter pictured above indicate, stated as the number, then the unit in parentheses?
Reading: 21053.6 (gal)
